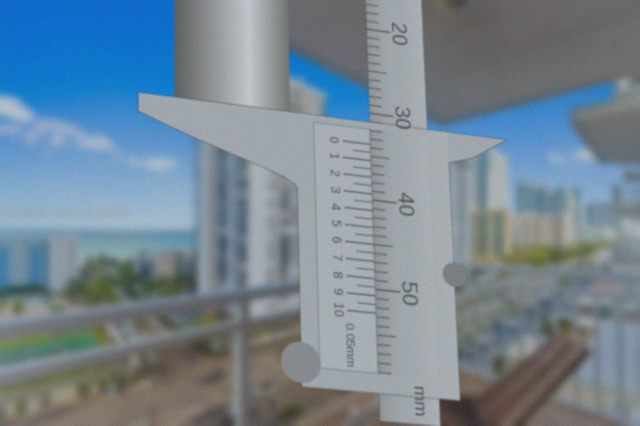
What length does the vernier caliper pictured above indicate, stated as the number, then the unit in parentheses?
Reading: 33.6 (mm)
